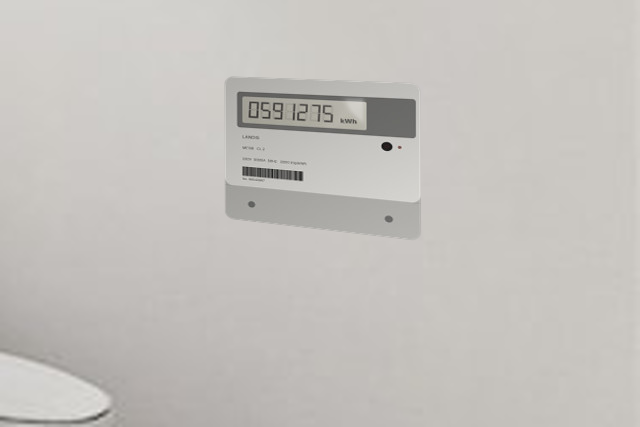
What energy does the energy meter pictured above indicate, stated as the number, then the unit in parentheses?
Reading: 591275 (kWh)
